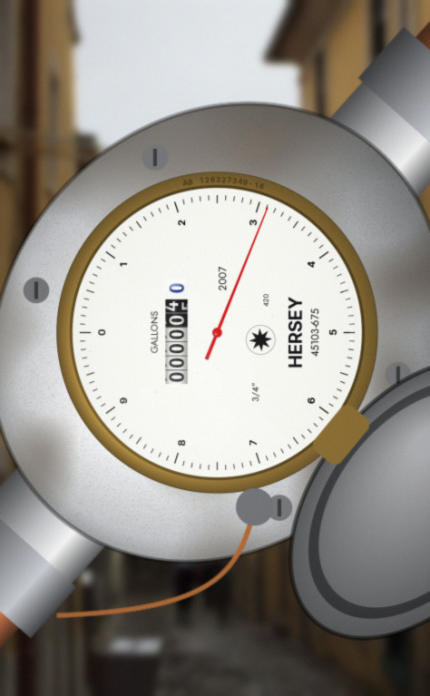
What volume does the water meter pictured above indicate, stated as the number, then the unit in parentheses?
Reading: 43.1 (gal)
